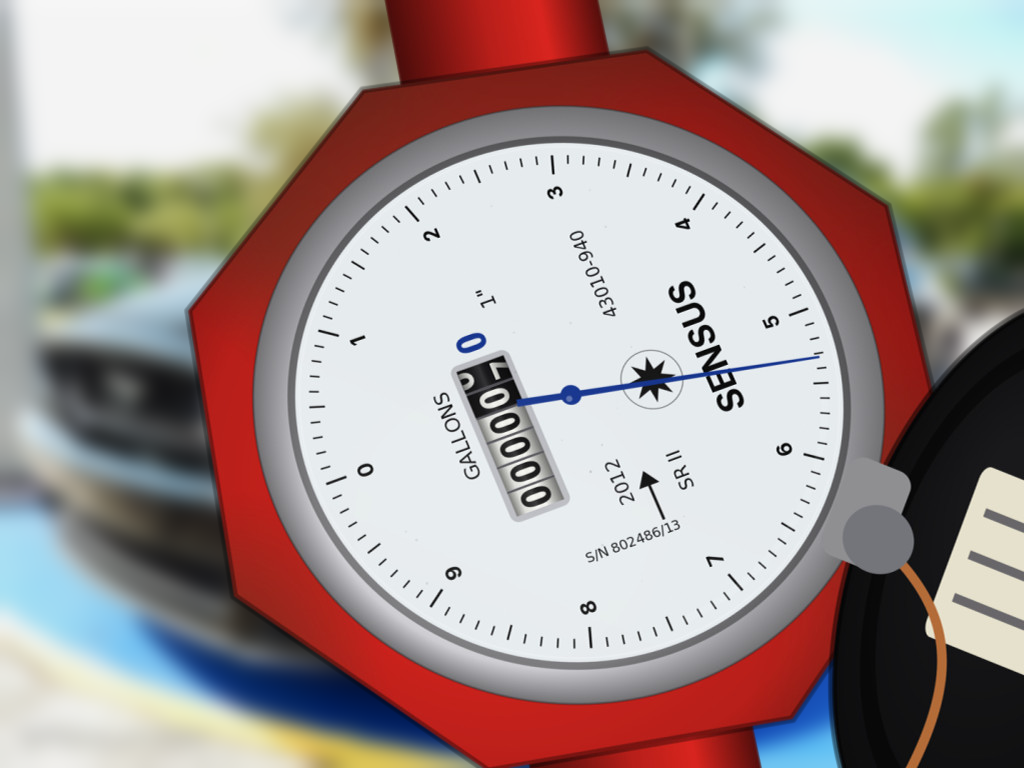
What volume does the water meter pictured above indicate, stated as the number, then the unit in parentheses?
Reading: 65.3 (gal)
